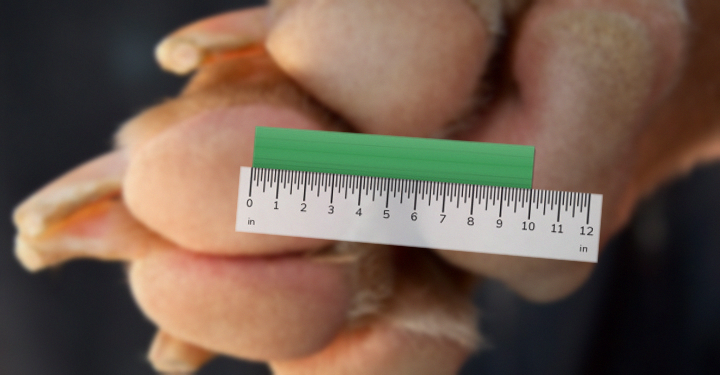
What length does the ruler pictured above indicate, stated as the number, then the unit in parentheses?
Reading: 10 (in)
